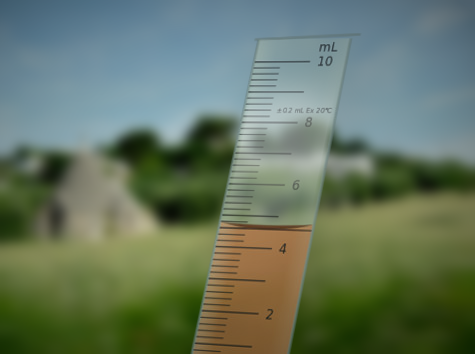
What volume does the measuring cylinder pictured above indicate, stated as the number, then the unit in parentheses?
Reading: 4.6 (mL)
